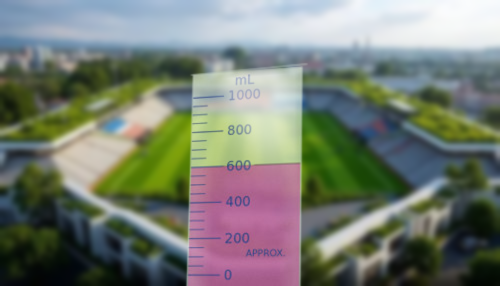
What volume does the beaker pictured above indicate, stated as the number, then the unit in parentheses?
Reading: 600 (mL)
